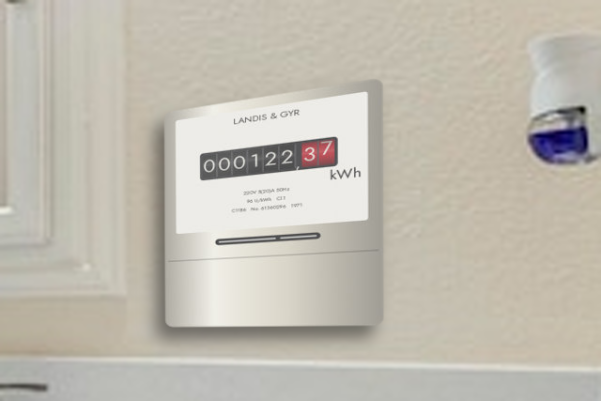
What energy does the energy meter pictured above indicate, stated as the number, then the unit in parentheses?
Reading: 122.37 (kWh)
